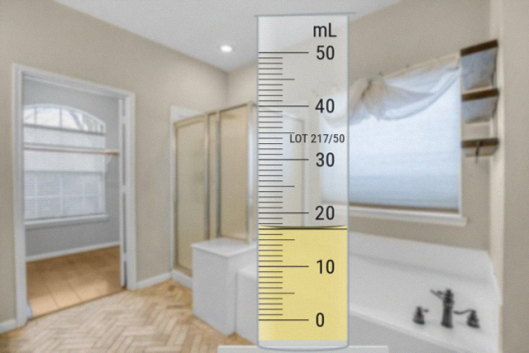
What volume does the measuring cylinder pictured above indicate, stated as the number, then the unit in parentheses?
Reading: 17 (mL)
